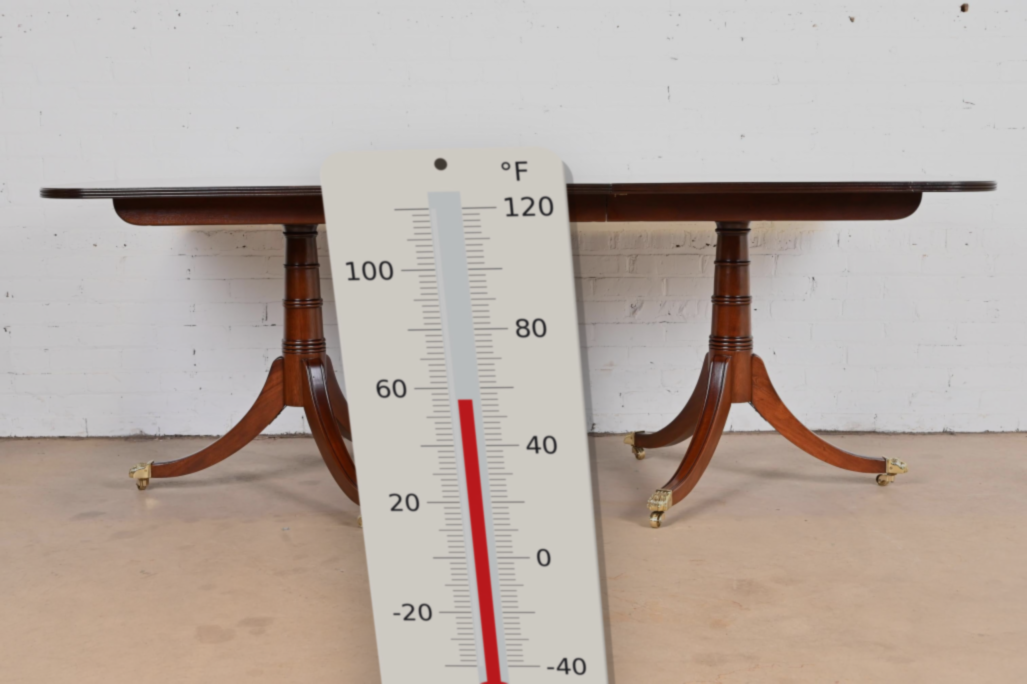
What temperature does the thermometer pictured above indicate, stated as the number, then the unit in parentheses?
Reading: 56 (°F)
